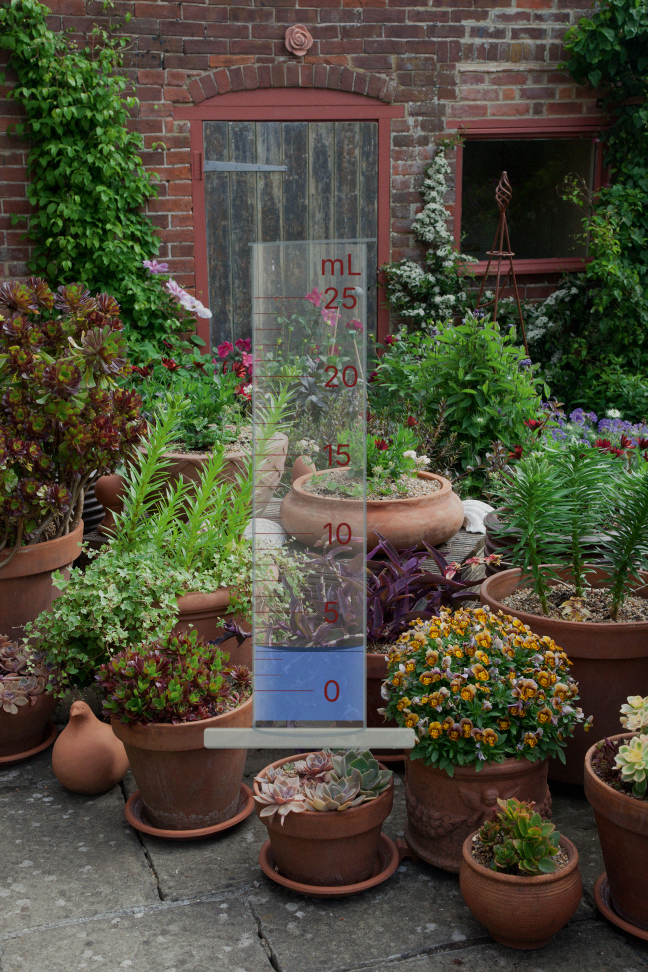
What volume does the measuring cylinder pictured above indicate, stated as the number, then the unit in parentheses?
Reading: 2.5 (mL)
